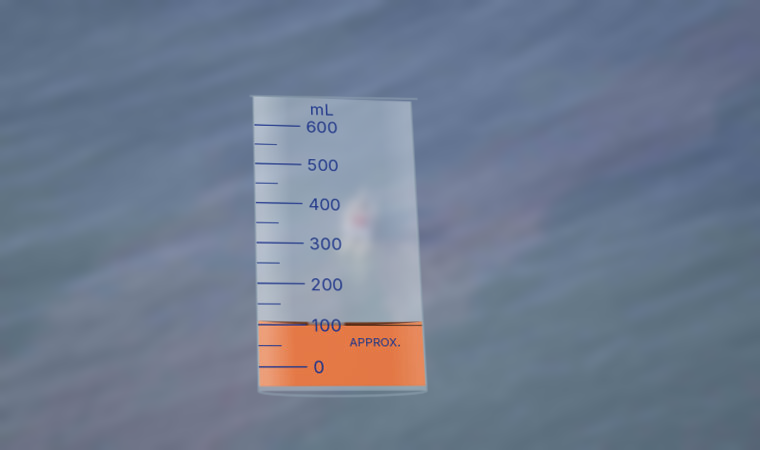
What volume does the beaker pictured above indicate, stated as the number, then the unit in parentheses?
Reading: 100 (mL)
